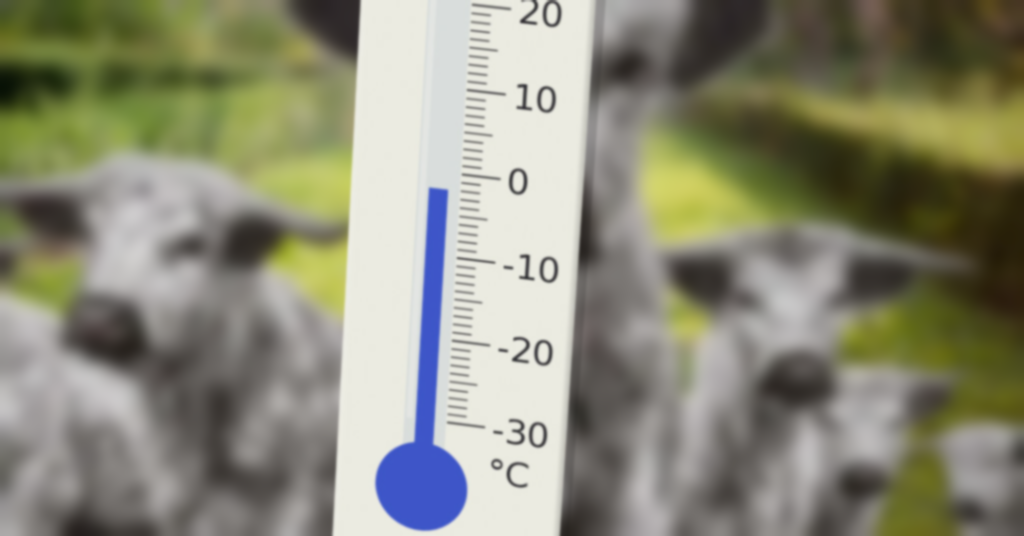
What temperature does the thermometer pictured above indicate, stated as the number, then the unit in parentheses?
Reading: -2 (°C)
